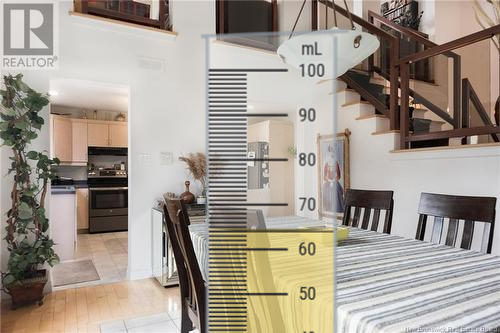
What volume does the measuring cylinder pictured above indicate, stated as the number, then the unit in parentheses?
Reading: 64 (mL)
